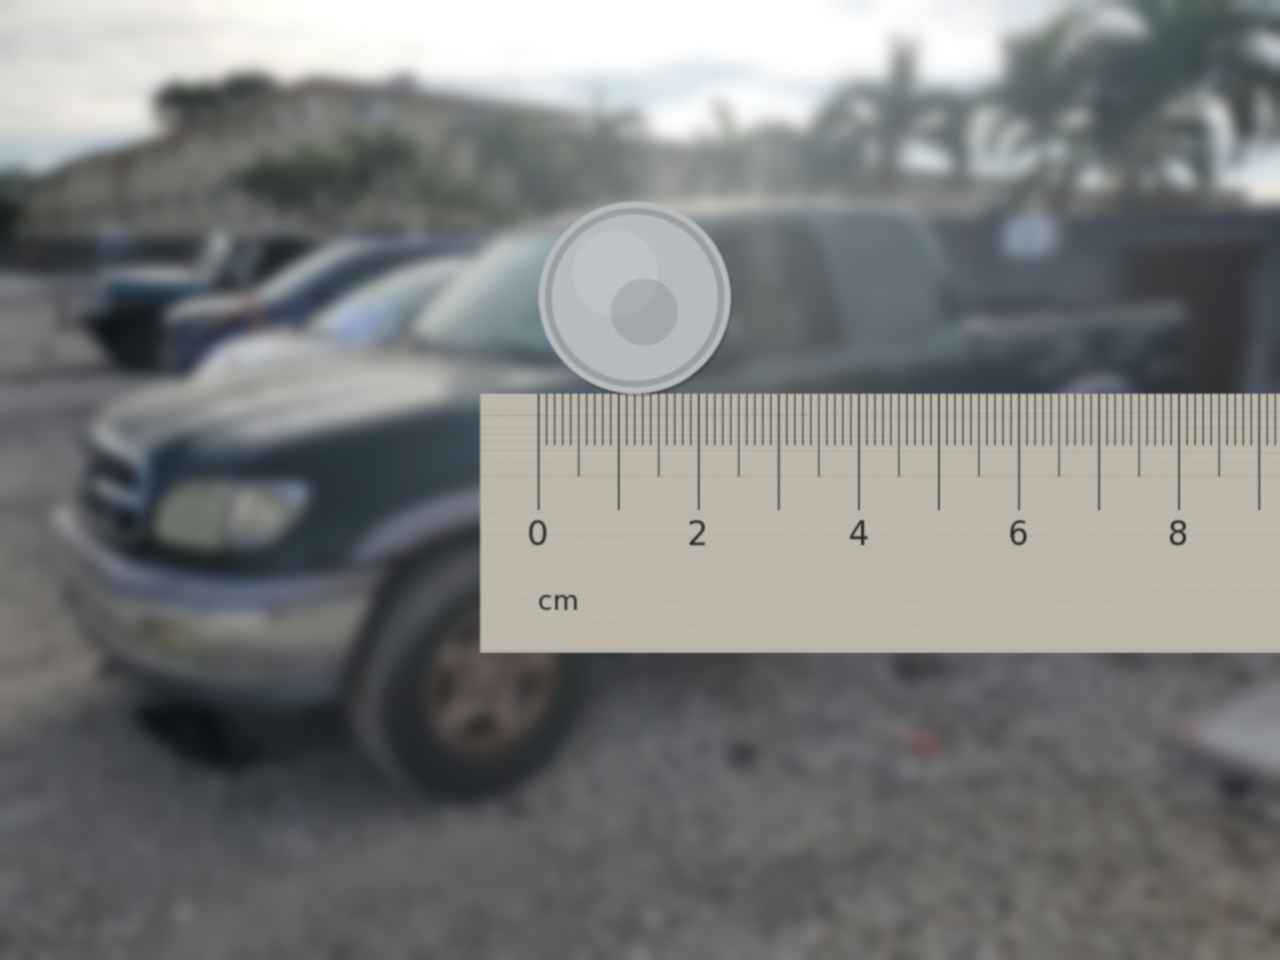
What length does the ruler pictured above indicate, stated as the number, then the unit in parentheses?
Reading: 2.4 (cm)
